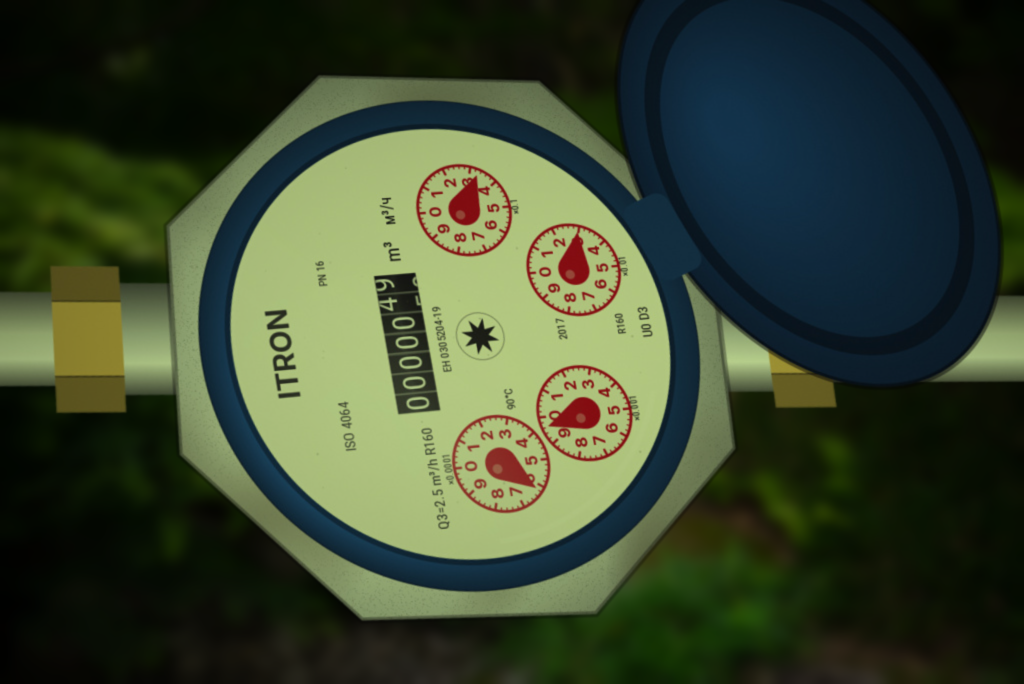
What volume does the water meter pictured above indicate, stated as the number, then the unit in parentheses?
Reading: 49.3296 (m³)
